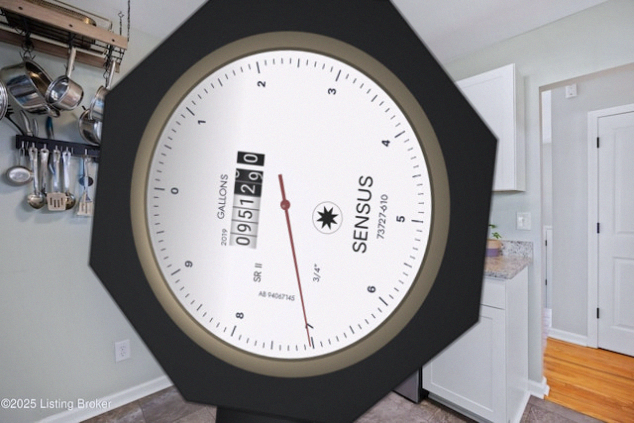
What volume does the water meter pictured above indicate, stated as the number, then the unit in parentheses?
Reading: 951287.0 (gal)
